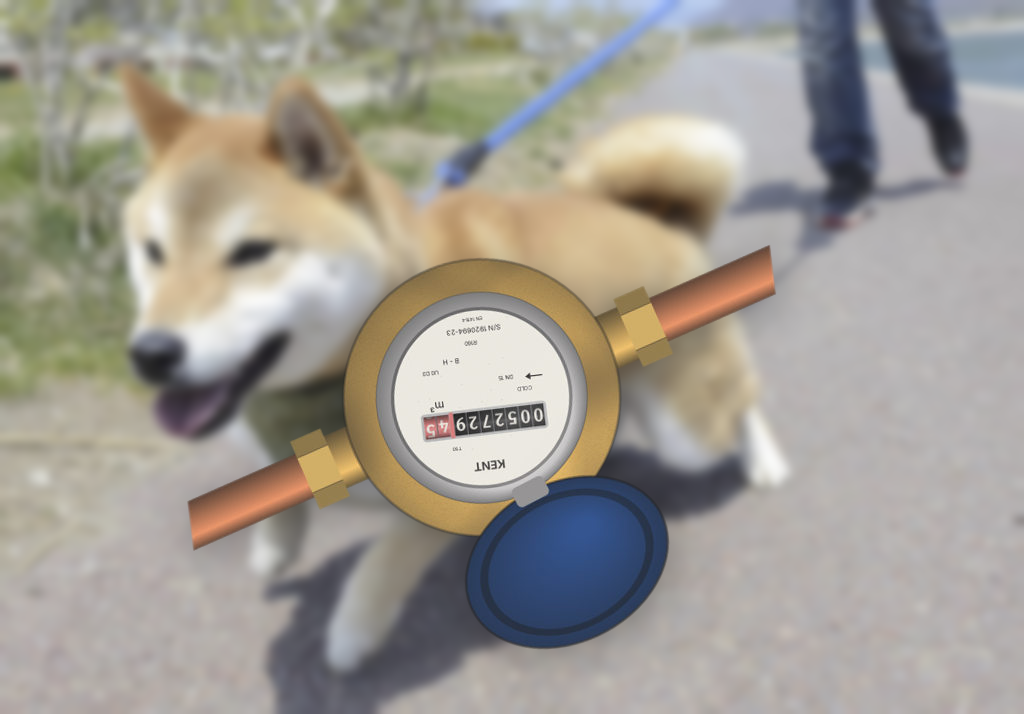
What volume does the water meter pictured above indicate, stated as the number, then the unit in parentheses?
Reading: 52729.45 (m³)
